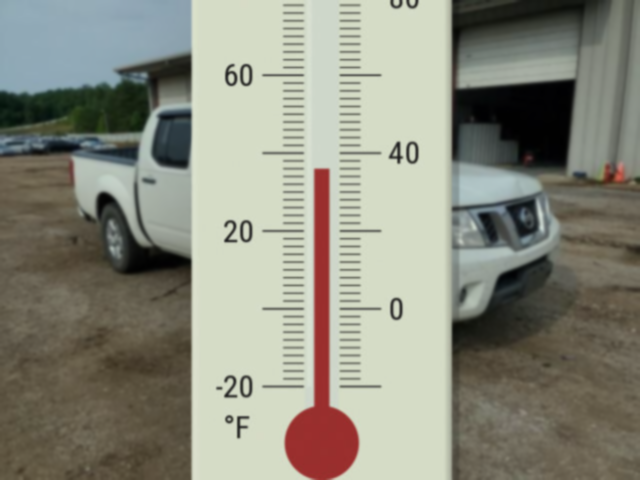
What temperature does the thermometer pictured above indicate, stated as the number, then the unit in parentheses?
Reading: 36 (°F)
